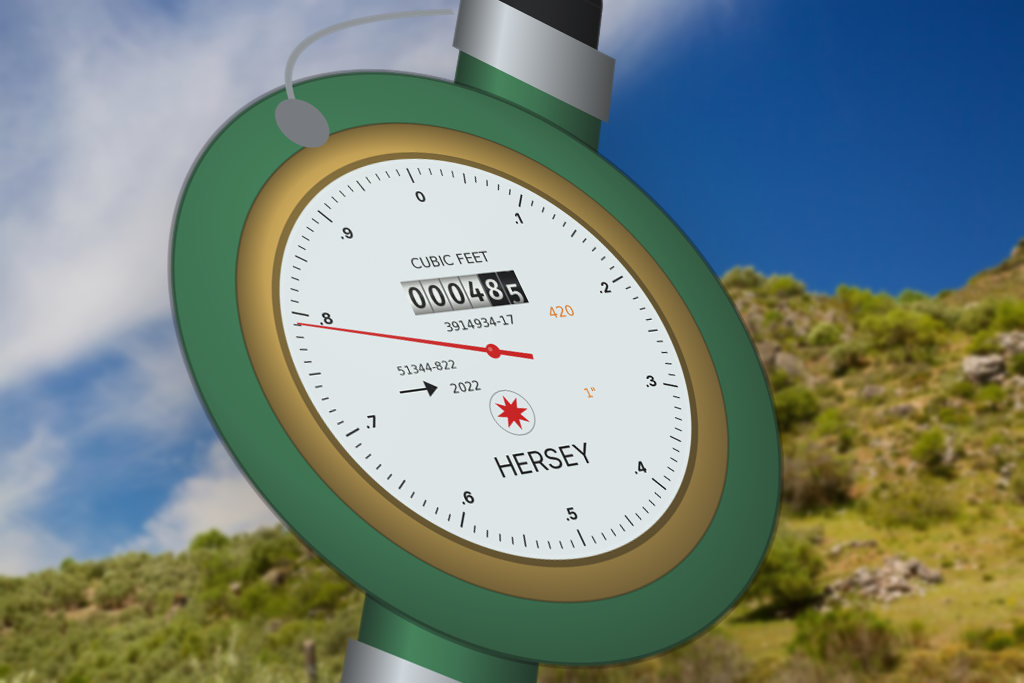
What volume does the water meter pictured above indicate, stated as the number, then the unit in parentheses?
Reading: 484.79 (ft³)
